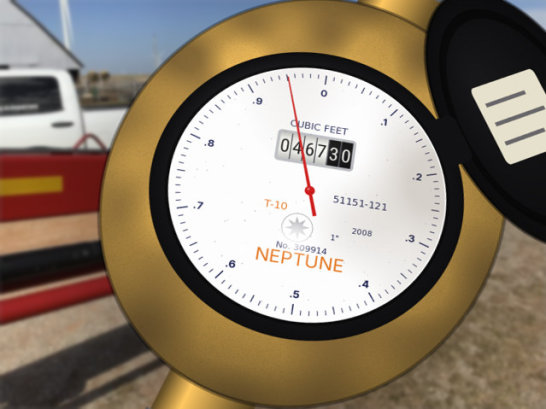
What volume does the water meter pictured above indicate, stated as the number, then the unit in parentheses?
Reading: 46729.95 (ft³)
